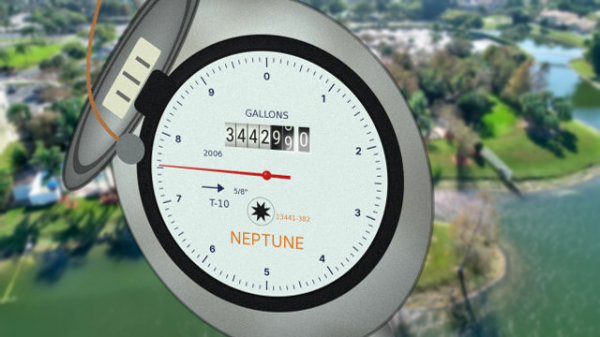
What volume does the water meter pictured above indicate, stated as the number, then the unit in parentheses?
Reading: 3442987.5 (gal)
